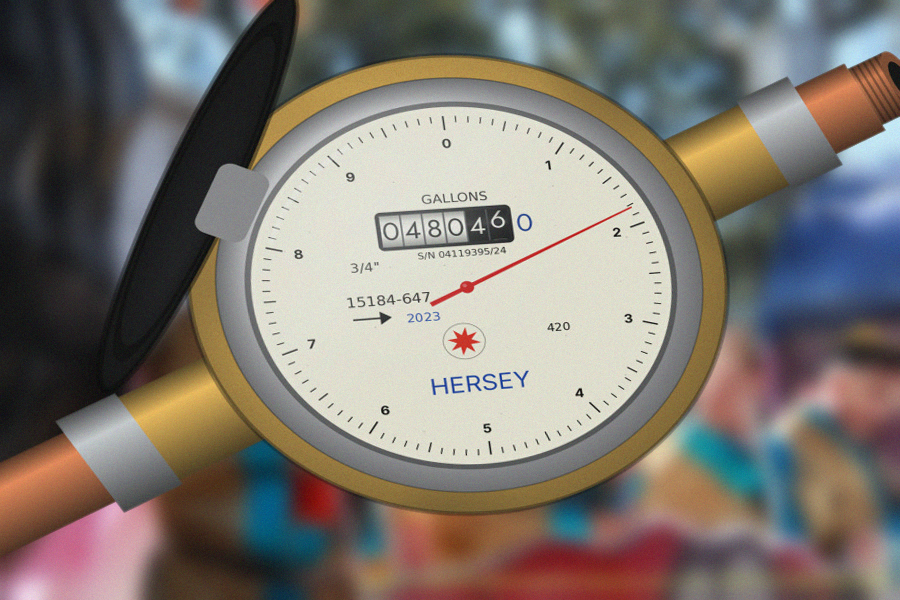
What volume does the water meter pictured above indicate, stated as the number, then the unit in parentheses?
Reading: 480461.8 (gal)
